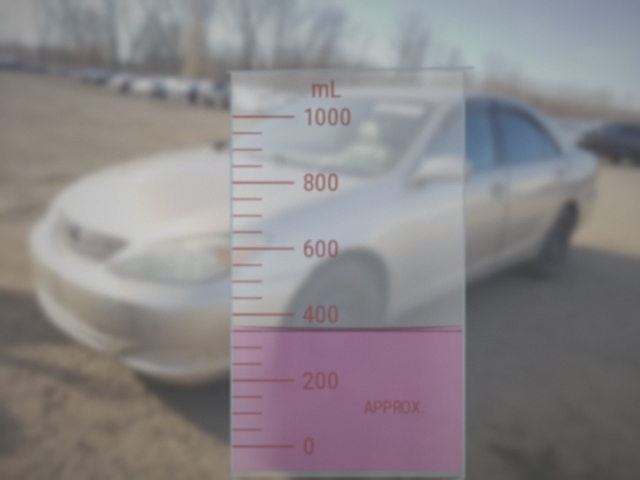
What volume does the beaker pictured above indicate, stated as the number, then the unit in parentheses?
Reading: 350 (mL)
